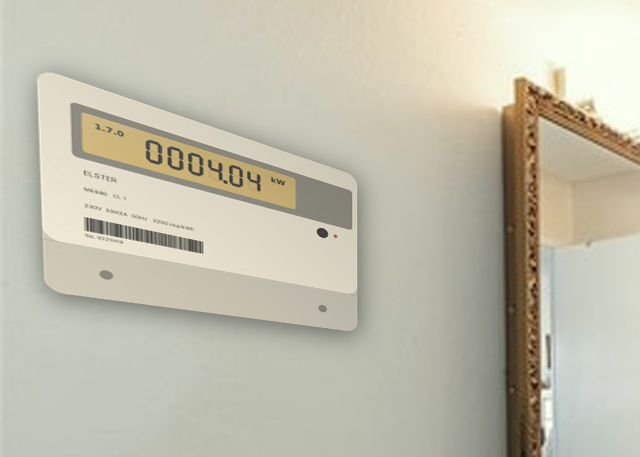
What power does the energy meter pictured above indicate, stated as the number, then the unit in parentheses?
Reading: 4.04 (kW)
